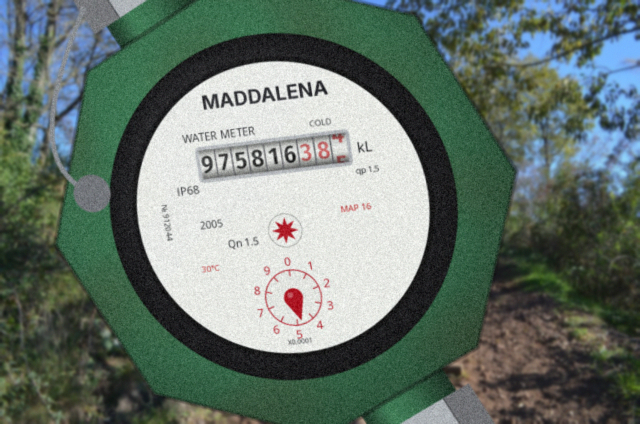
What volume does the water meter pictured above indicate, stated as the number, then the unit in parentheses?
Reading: 975816.3844 (kL)
